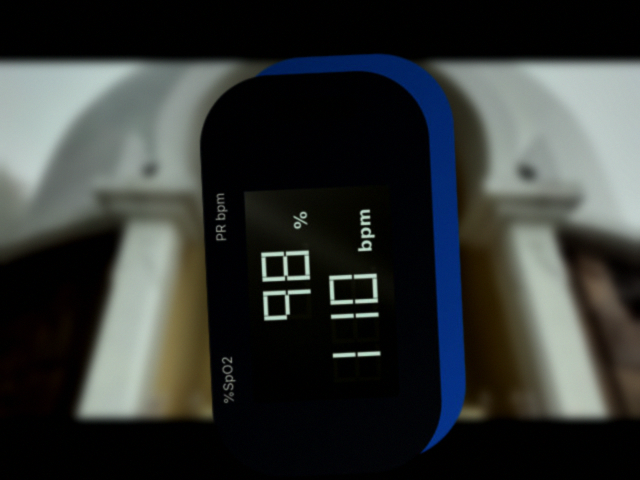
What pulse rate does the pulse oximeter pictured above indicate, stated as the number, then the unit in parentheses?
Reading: 110 (bpm)
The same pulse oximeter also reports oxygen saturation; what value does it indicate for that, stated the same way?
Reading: 98 (%)
